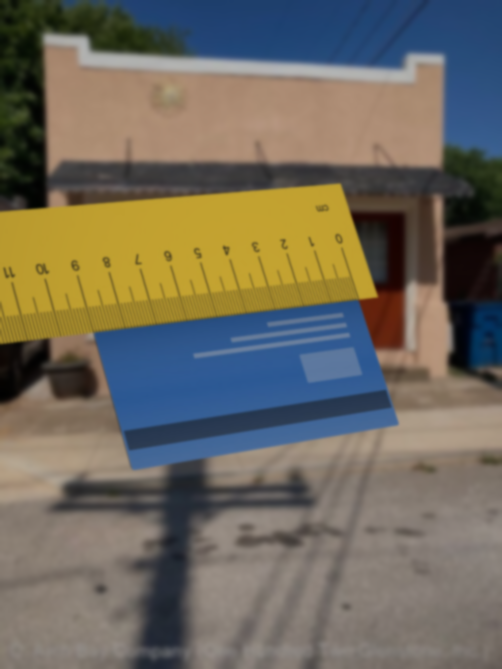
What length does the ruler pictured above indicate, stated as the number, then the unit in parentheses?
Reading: 9 (cm)
